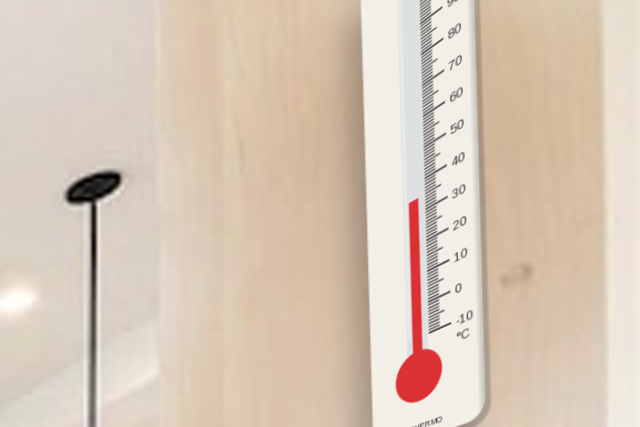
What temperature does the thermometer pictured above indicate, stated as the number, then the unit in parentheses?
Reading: 35 (°C)
